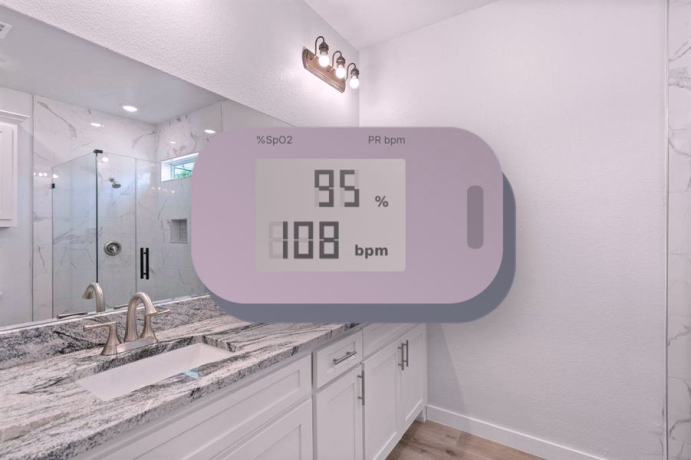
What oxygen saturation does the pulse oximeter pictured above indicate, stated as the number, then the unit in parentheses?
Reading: 95 (%)
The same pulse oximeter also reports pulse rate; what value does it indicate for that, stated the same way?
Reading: 108 (bpm)
